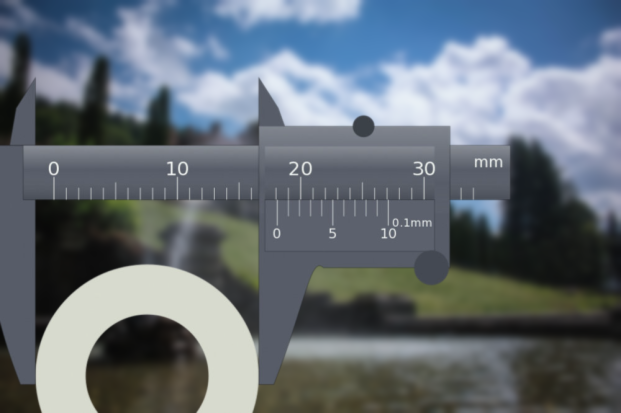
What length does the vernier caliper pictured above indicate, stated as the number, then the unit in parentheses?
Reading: 18.1 (mm)
